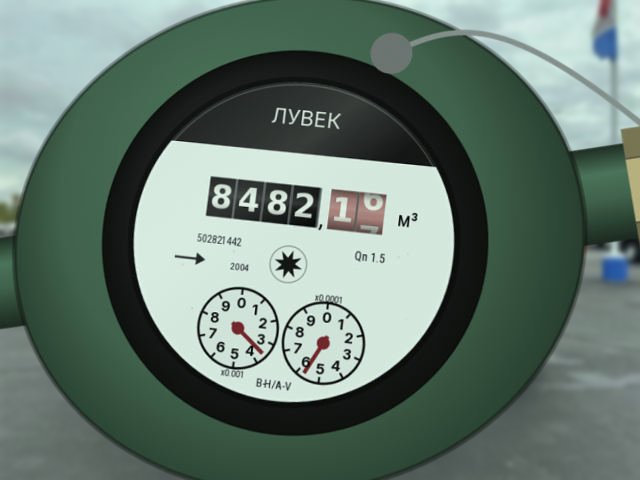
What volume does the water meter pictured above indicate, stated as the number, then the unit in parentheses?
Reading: 8482.1635 (m³)
